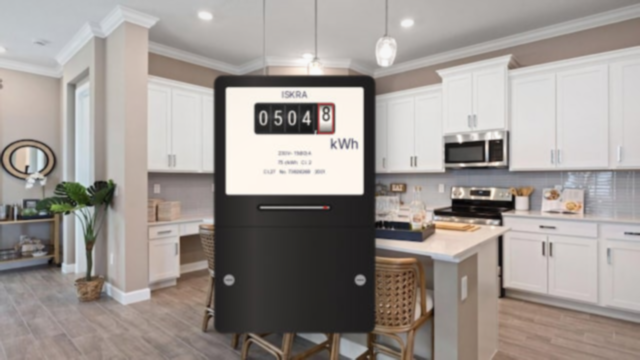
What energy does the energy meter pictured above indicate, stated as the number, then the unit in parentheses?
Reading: 504.8 (kWh)
